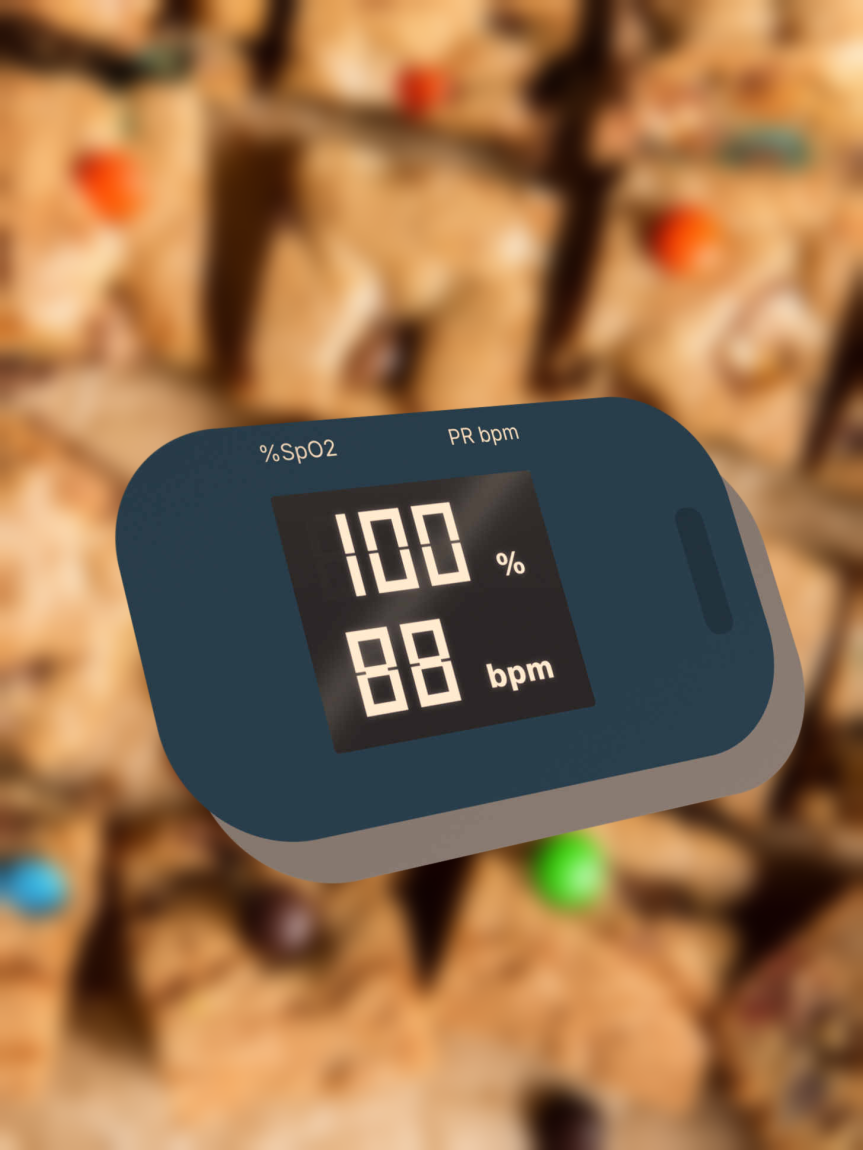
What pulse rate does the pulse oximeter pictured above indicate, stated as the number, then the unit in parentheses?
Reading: 88 (bpm)
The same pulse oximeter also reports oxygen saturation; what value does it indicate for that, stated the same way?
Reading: 100 (%)
